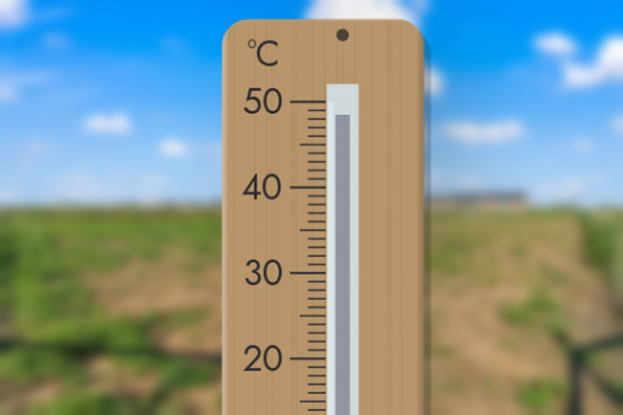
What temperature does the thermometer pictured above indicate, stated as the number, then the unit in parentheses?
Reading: 48.5 (°C)
